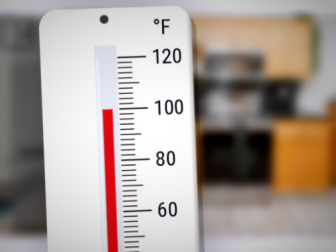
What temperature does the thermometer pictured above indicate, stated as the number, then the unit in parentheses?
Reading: 100 (°F)
